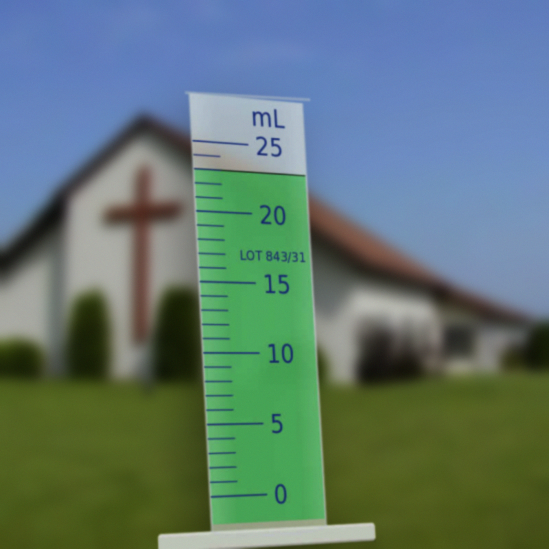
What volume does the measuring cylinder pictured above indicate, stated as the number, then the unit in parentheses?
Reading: 23 (mL)
